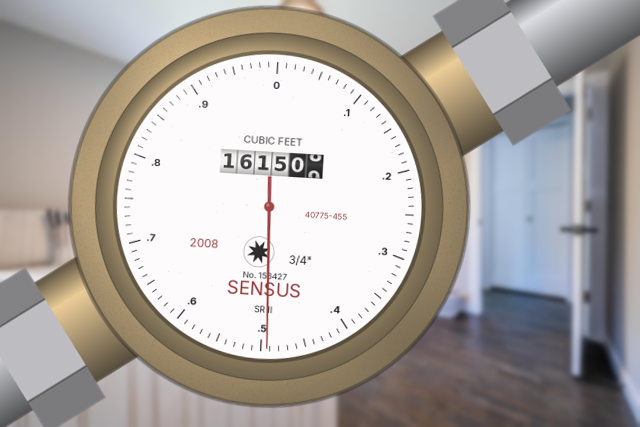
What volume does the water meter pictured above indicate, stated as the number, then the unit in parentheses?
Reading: 161508.49 (ft³)
